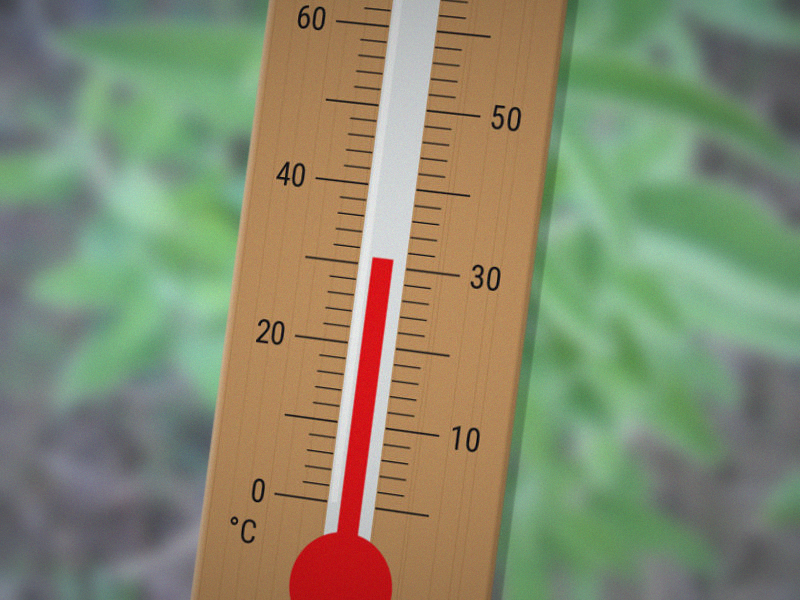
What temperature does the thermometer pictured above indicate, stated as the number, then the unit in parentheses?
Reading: 31 (°C)
